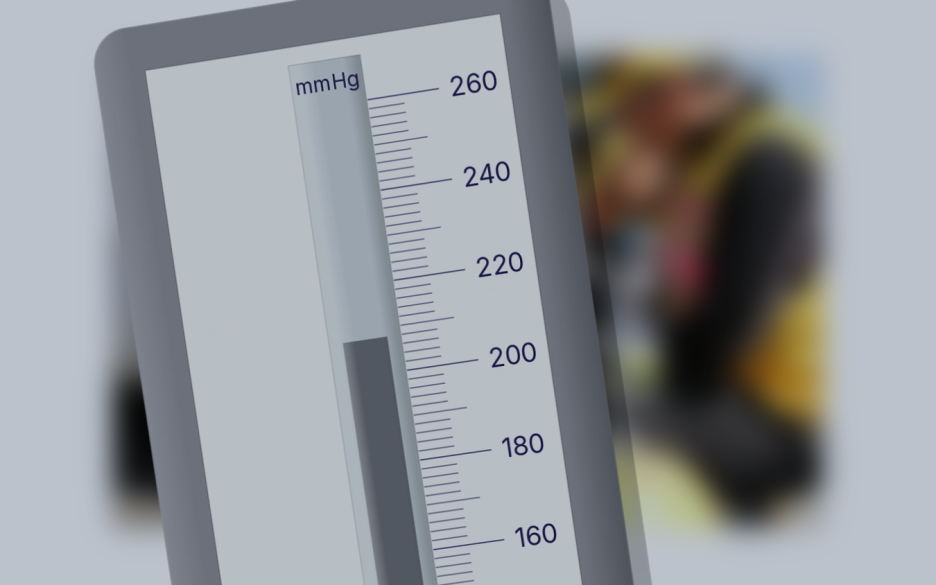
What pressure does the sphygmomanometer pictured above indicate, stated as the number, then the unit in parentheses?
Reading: 208 (mmHg)
